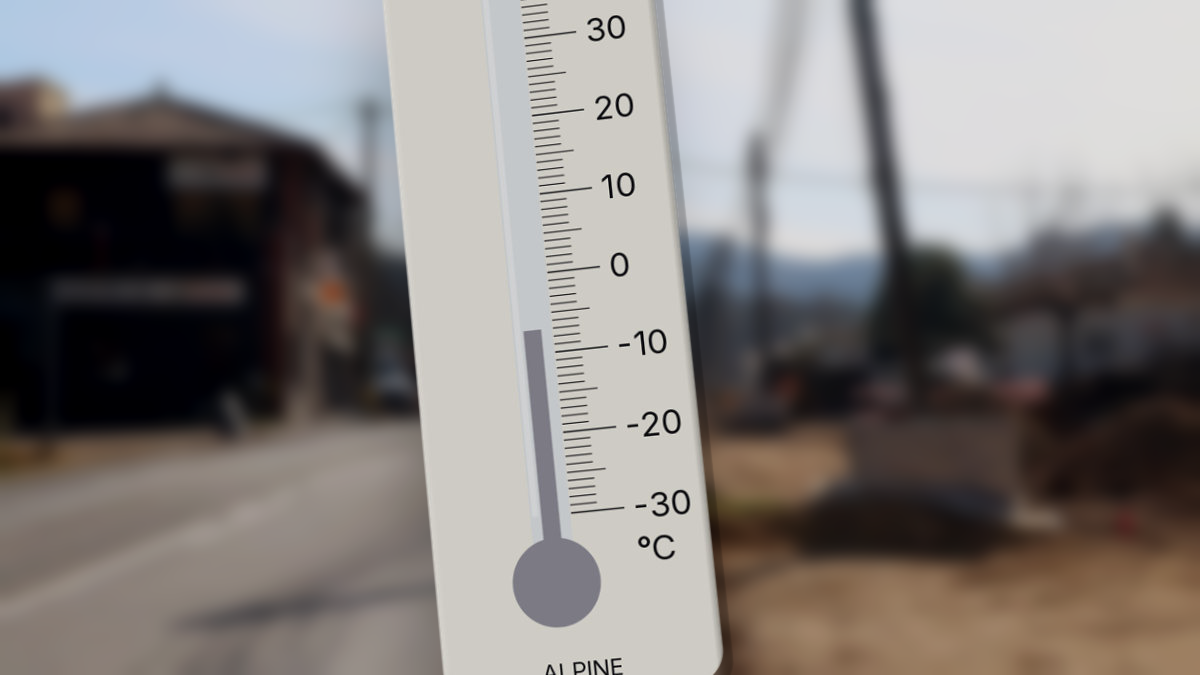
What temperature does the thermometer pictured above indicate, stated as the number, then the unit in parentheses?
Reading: -7 (°C)
